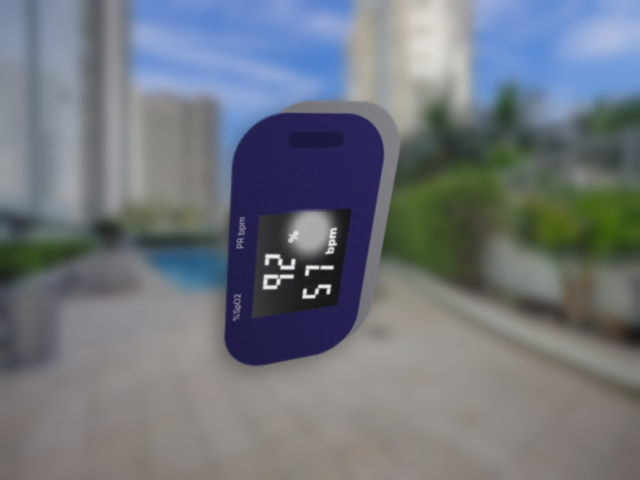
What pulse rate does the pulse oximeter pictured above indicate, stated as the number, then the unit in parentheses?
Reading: 57 (bpm)
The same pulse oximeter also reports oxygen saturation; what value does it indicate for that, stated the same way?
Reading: 92 (%)
